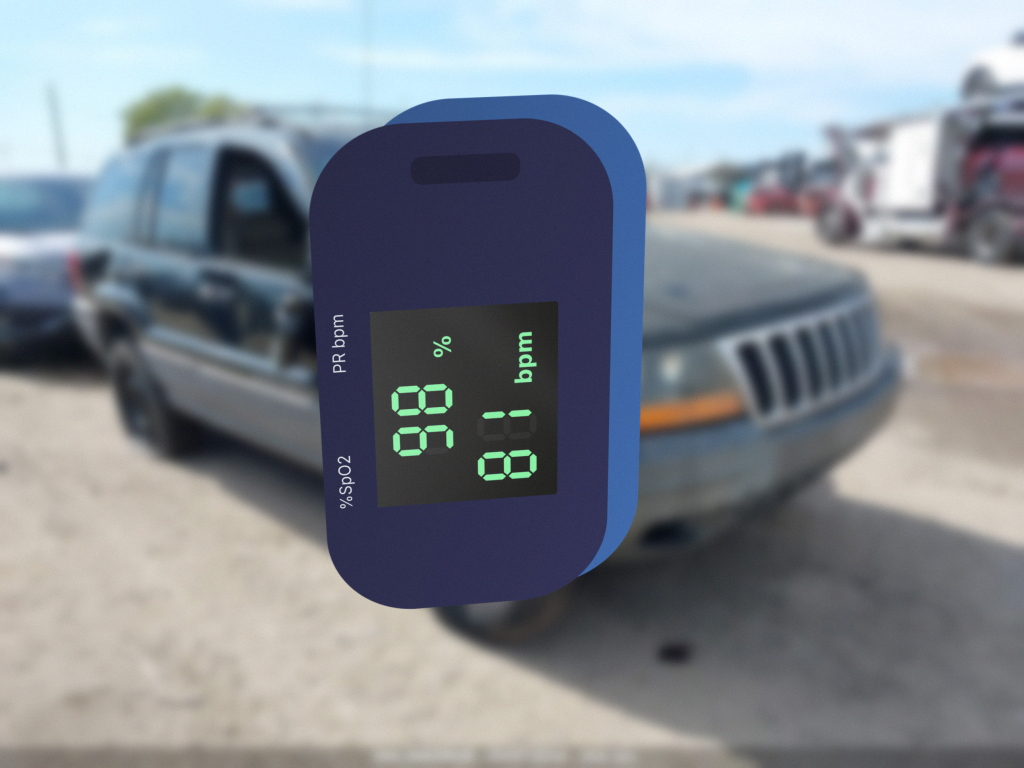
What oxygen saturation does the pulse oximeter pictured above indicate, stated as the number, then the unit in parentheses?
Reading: 98 (%)
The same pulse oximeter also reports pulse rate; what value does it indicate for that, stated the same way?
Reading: 81 (bpm)
